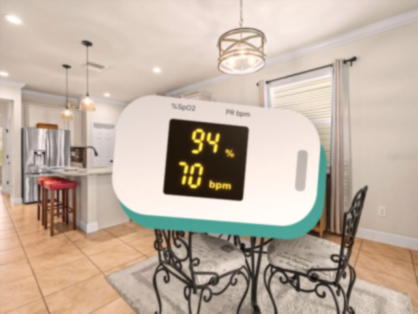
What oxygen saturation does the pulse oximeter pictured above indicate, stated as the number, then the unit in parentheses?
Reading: 94 (%)
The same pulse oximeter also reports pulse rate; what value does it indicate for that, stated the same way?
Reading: 70 (bpm)
